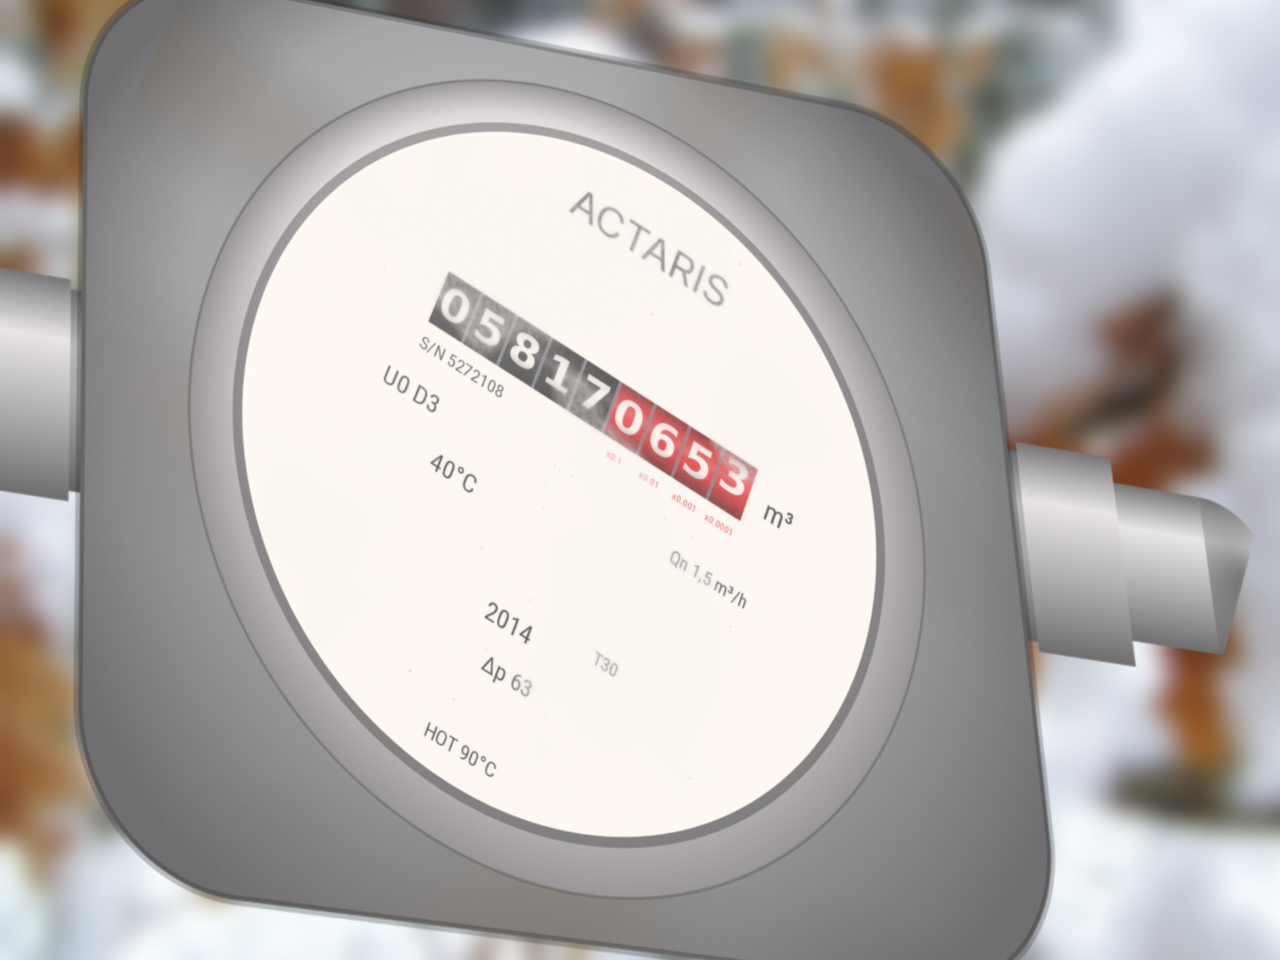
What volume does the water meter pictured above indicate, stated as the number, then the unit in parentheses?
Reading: 5817.0653 (m³)
